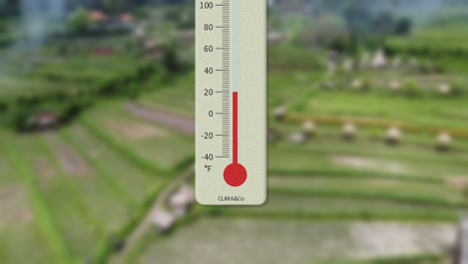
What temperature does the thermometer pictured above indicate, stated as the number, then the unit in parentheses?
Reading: 20 (°F)
